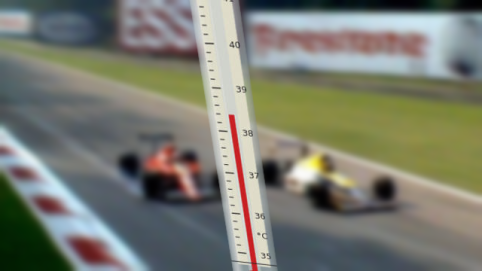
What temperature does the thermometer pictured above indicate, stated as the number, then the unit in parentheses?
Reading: 38.4 (°C)
